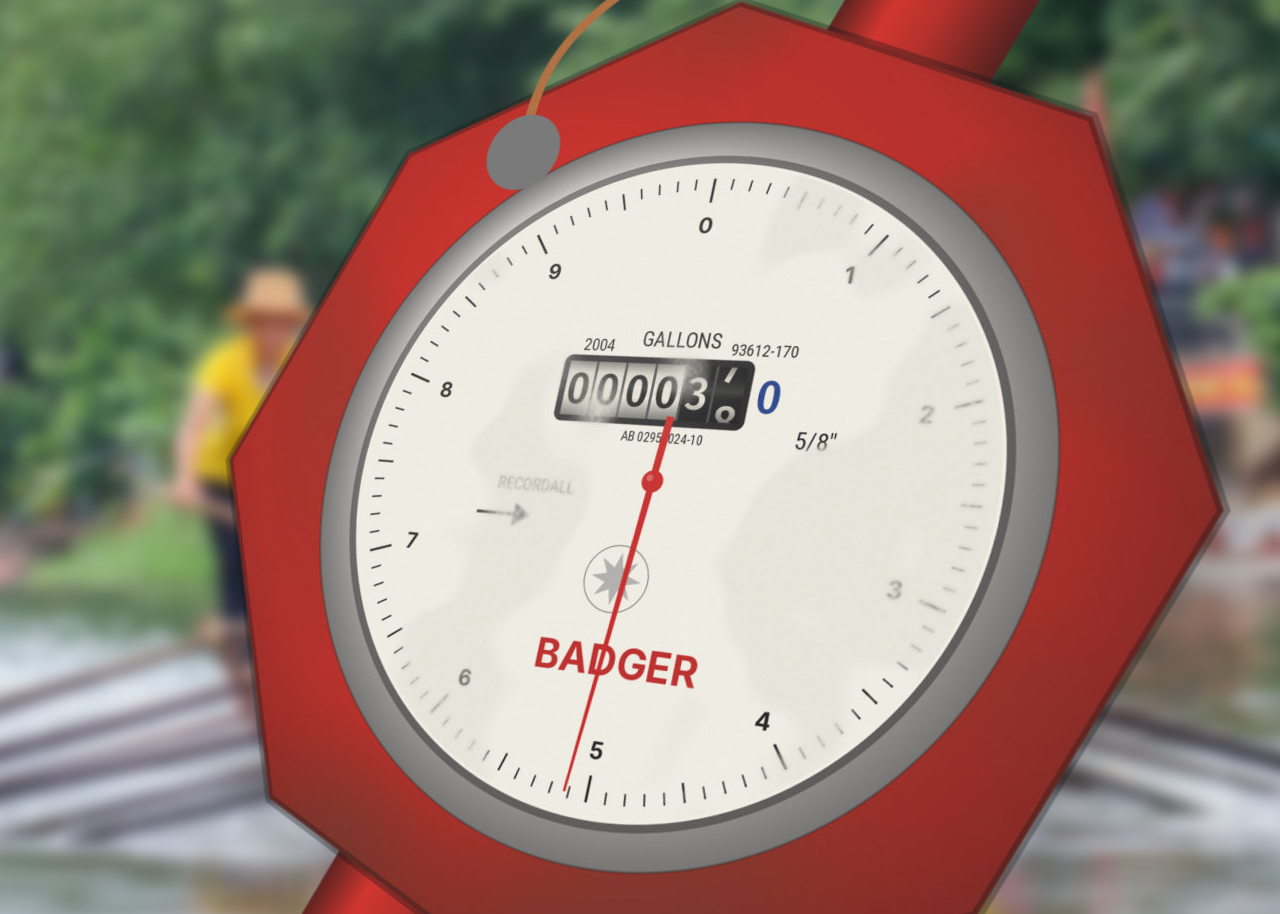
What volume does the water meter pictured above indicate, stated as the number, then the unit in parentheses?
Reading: 375.1 (gal)
